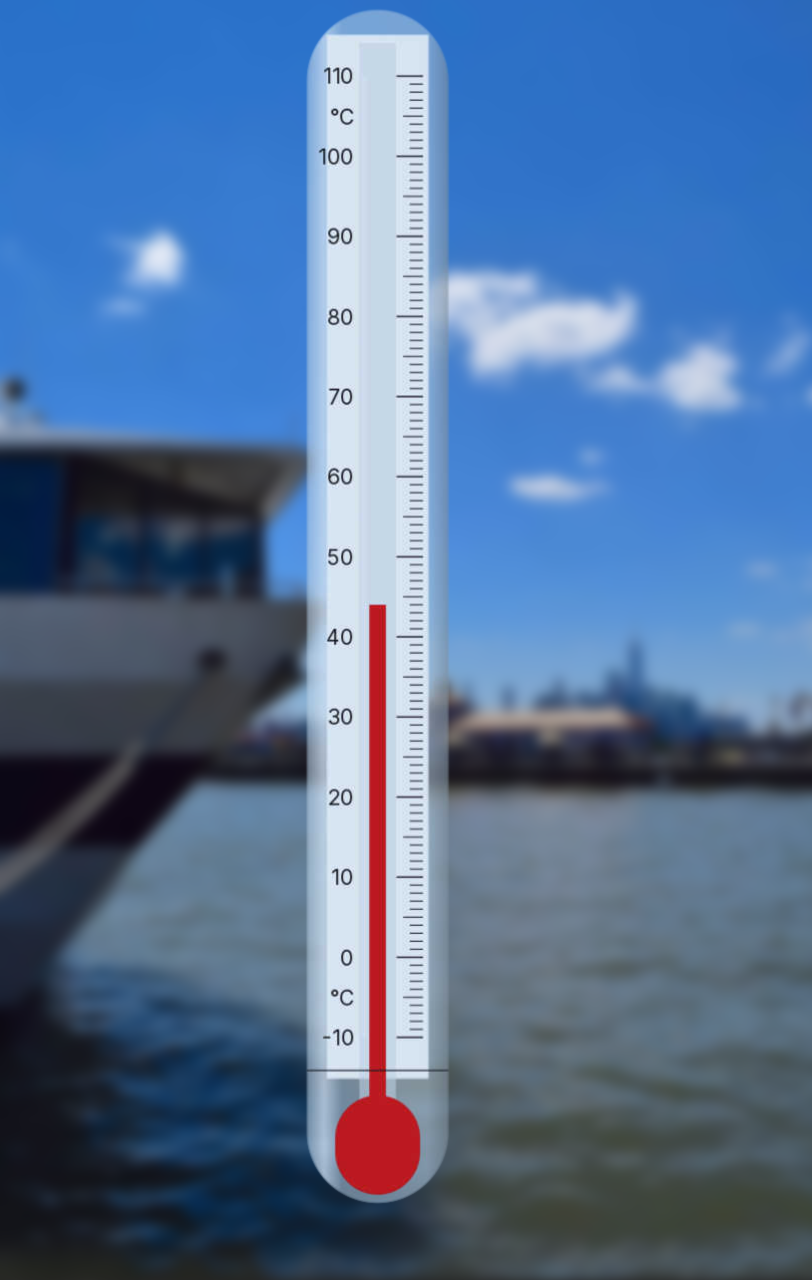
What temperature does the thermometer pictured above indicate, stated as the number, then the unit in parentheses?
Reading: 44 (°C)
